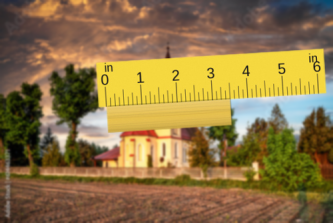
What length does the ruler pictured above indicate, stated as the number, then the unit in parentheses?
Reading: 3.5 (in)
